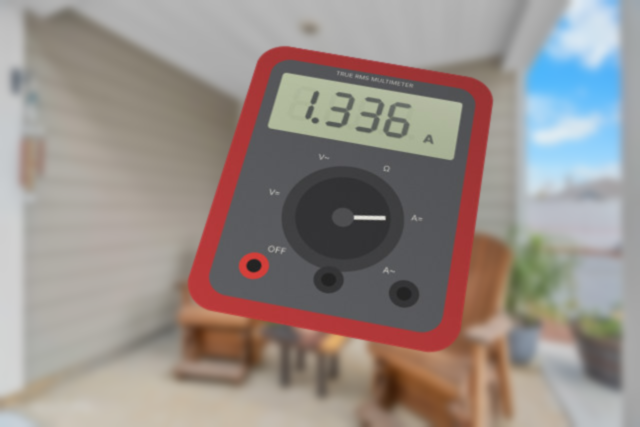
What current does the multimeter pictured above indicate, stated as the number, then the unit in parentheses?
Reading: 1.336 (A)
